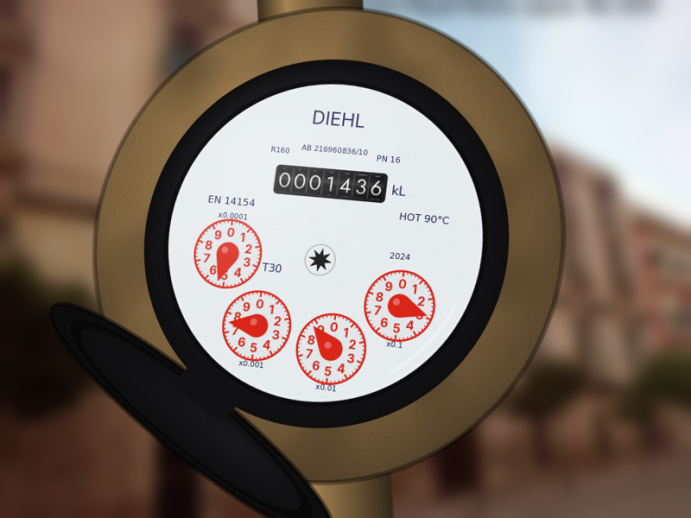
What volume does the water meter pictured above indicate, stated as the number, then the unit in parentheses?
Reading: 1436.2875 (kL)
